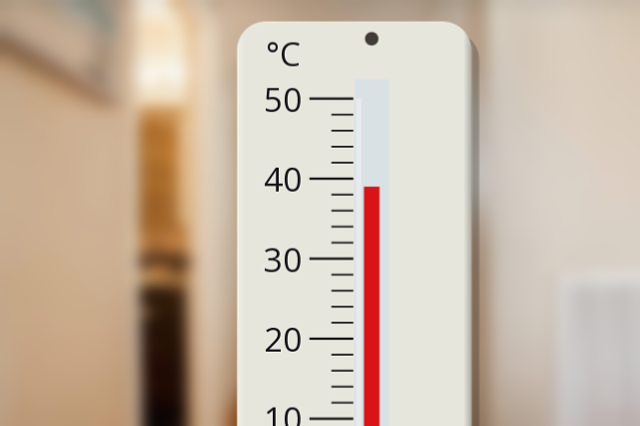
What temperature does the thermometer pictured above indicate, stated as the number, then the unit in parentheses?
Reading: 39 (°C)
